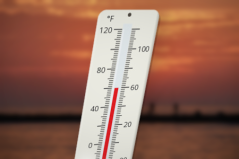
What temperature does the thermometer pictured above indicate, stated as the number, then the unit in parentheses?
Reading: 60 (°F)
